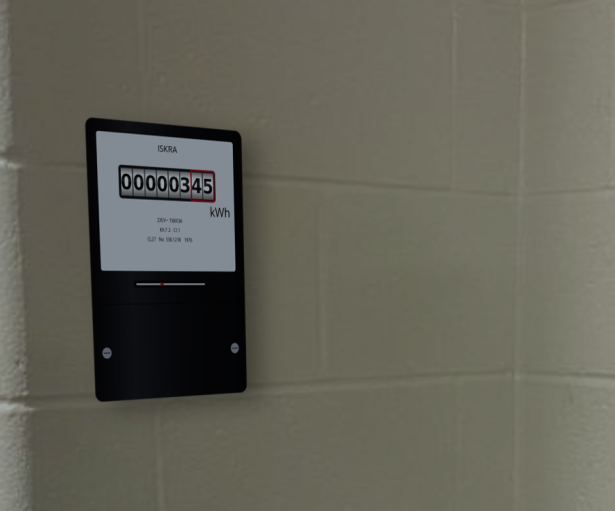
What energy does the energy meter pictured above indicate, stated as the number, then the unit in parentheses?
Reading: 3.45 (kWh)
